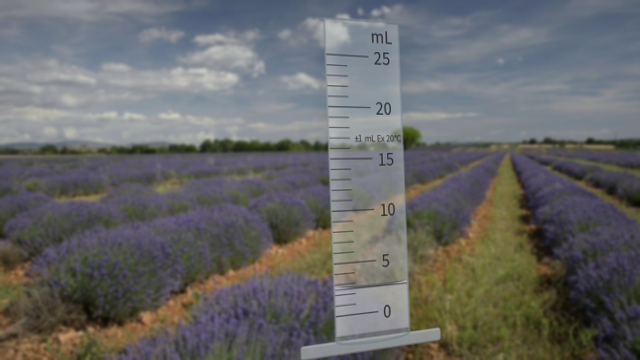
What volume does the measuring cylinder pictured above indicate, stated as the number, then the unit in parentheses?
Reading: 2.5 (mL)
